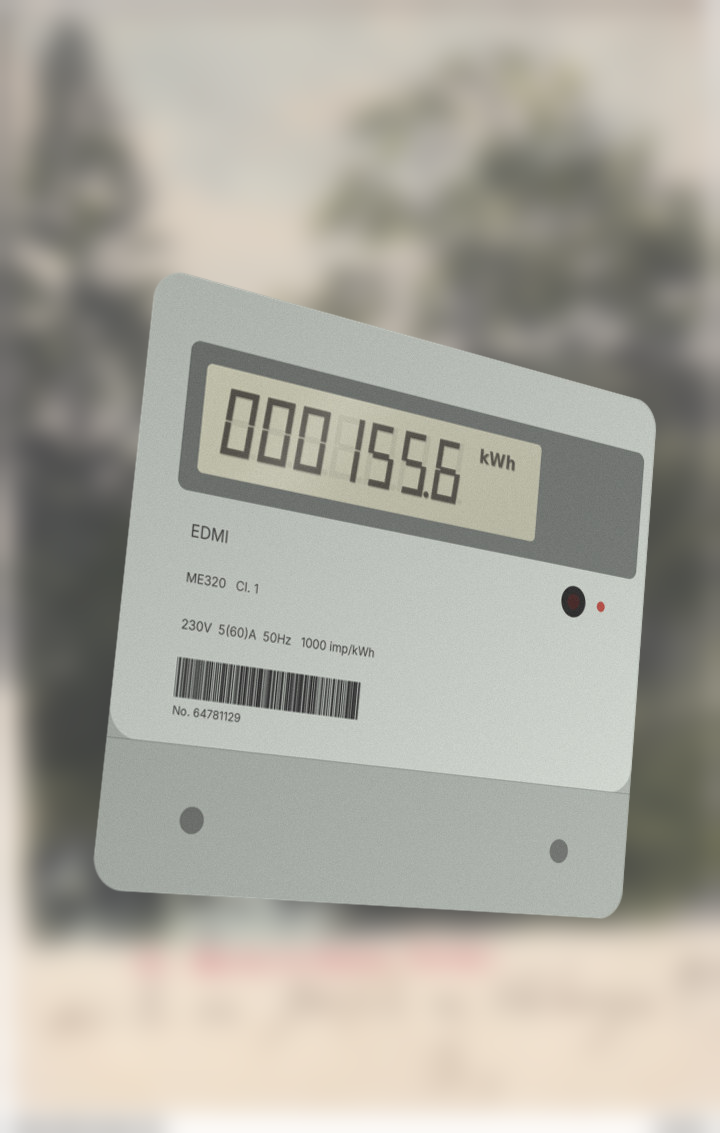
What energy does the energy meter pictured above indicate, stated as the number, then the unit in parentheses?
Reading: 155.6 (kWh)
